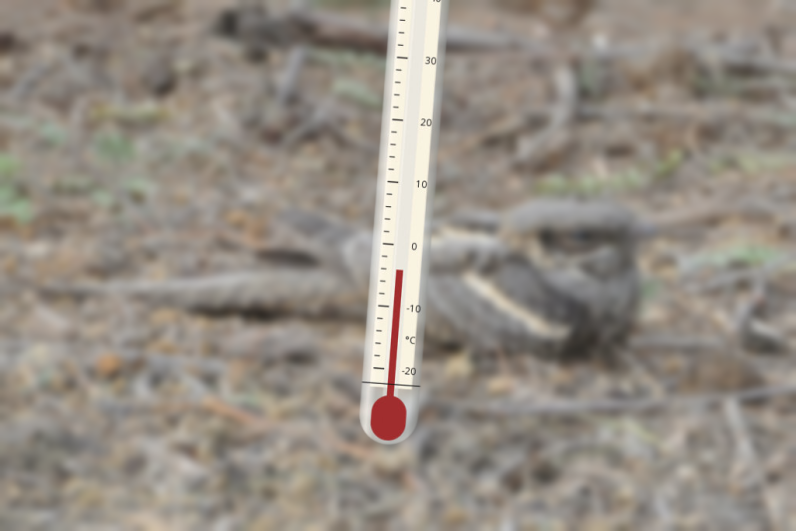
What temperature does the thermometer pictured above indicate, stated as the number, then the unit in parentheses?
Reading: -4 (°C)
